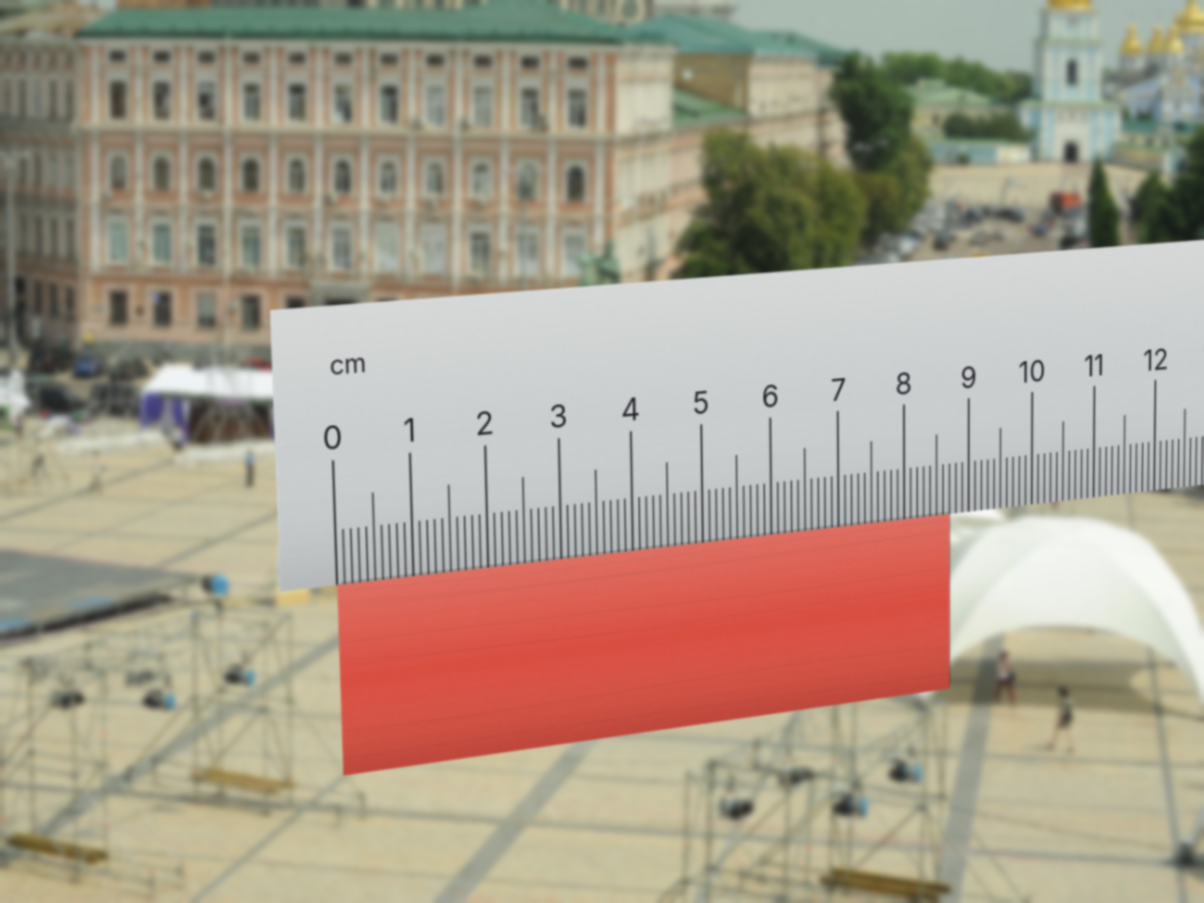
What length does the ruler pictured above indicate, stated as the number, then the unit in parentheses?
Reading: 8.7 (cm)
